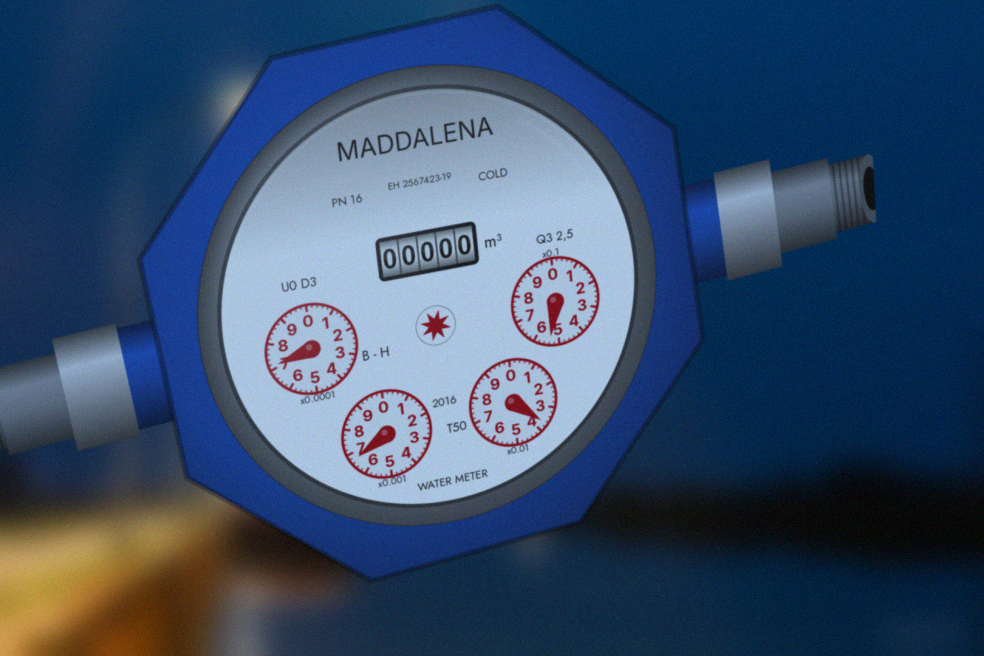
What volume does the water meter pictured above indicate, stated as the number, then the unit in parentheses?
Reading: 0.5367 (m³)
